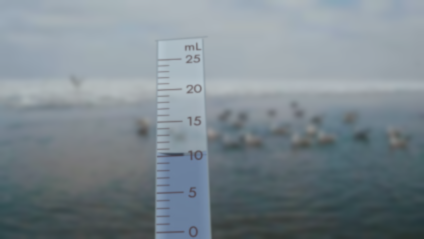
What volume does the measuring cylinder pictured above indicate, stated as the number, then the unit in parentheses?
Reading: 10 (mL)
